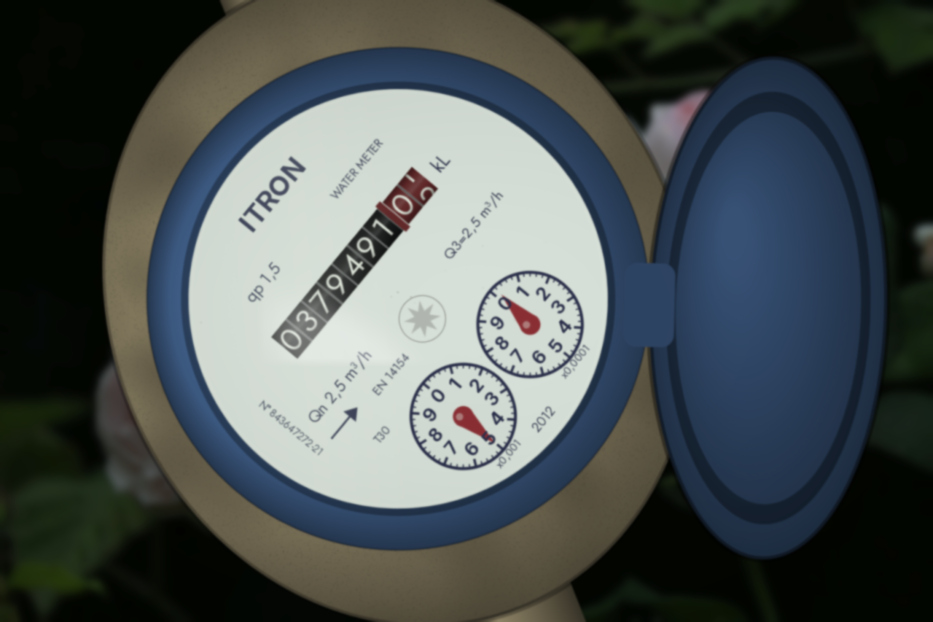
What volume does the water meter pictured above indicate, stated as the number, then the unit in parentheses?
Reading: 379491.0150 (kL)
